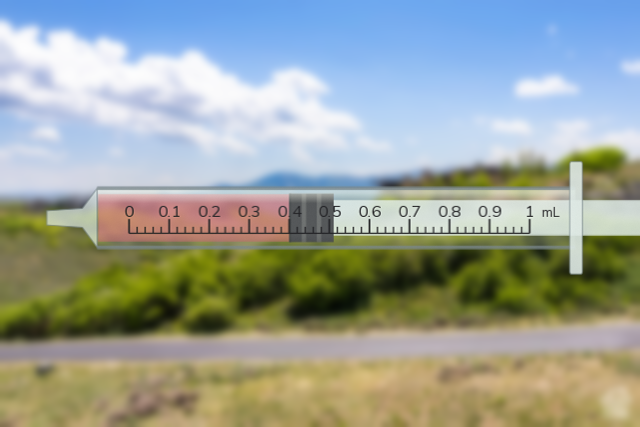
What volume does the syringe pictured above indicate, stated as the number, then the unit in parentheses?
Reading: 0.4 (mL)
